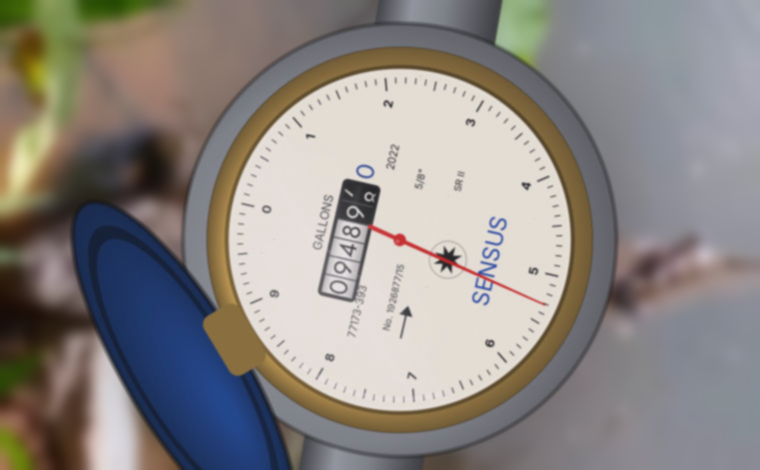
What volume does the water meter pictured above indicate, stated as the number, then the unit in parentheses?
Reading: 948975.3 (gal)
